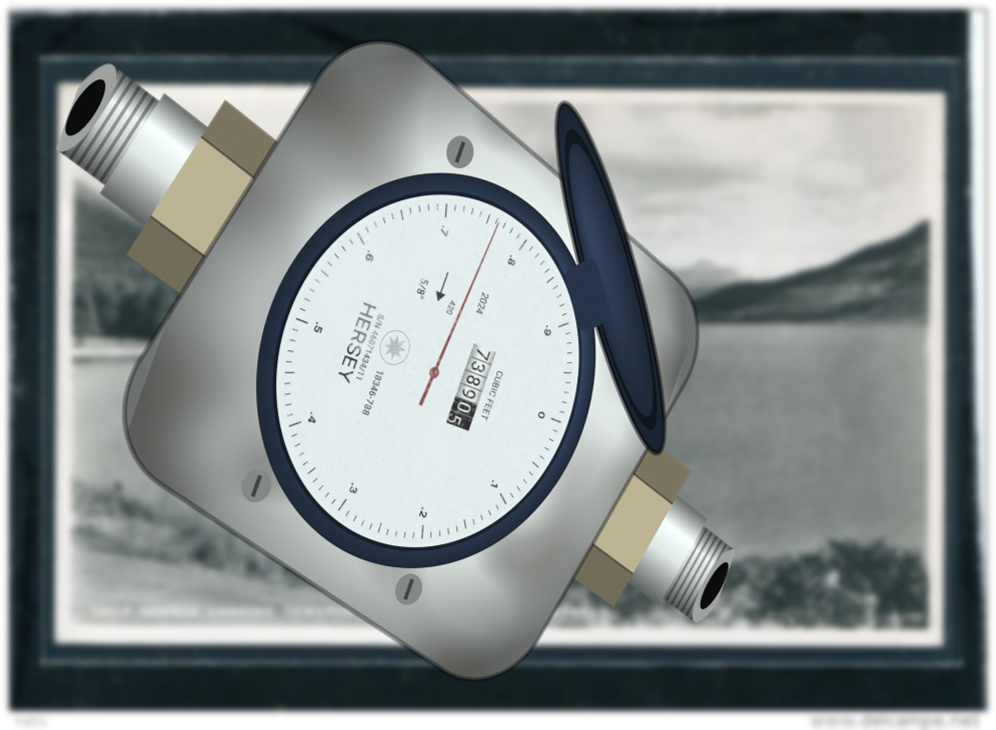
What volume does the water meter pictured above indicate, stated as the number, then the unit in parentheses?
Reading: 738904.76 (ft³)
